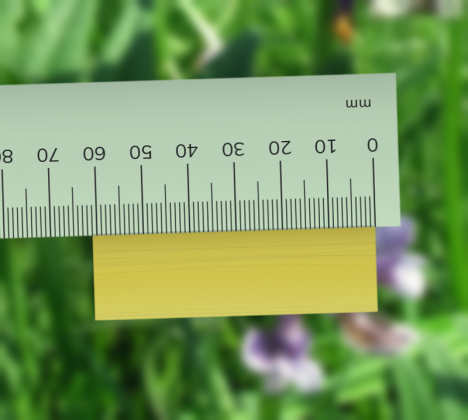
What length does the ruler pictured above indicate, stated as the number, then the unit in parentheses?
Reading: 61 (mm)
